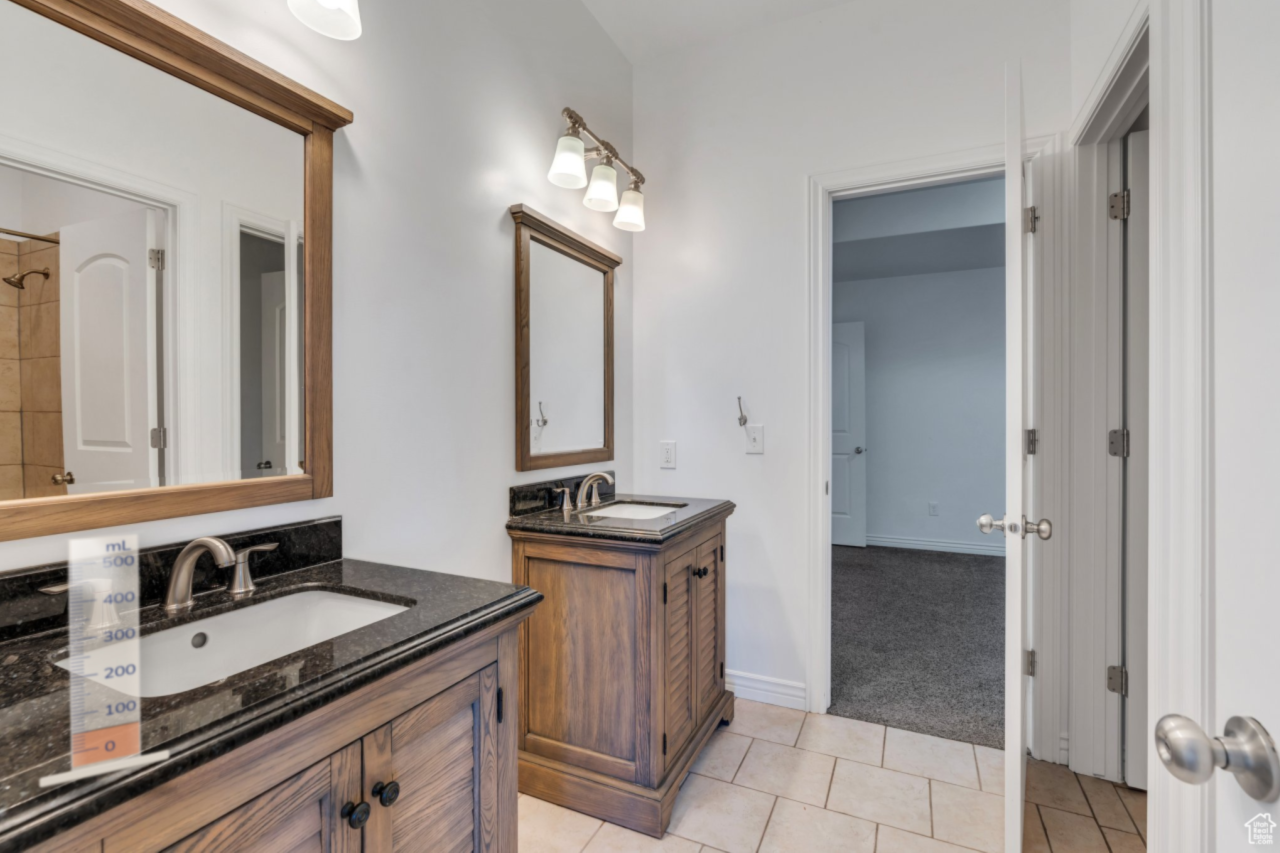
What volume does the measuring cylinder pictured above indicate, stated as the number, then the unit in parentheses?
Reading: 50 (mL)
